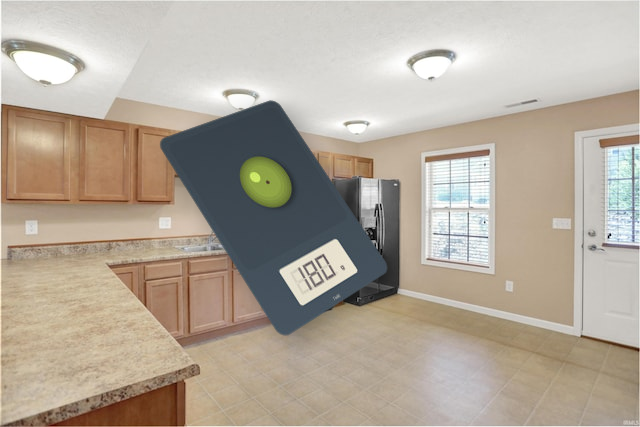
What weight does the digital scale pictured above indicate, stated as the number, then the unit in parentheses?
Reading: 180 (g)
